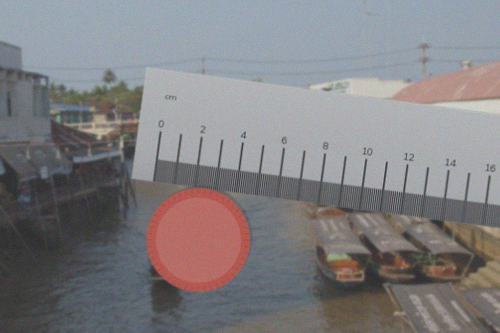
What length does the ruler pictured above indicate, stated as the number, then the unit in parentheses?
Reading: 5 (cm)
